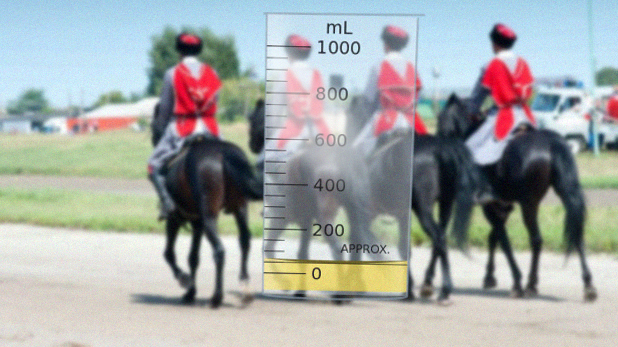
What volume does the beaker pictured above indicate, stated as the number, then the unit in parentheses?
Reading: 50 (mL)
